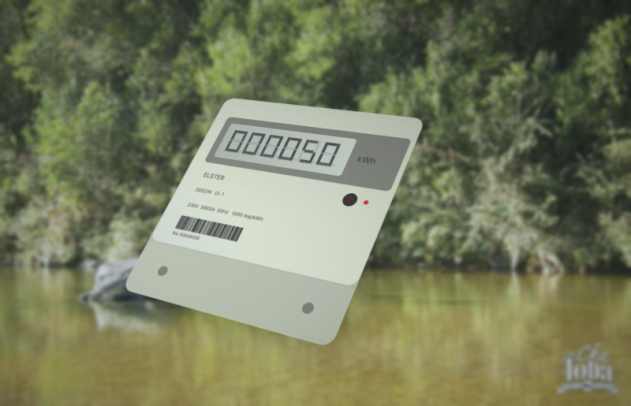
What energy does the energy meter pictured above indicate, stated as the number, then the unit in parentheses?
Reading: 50 (kWh)
